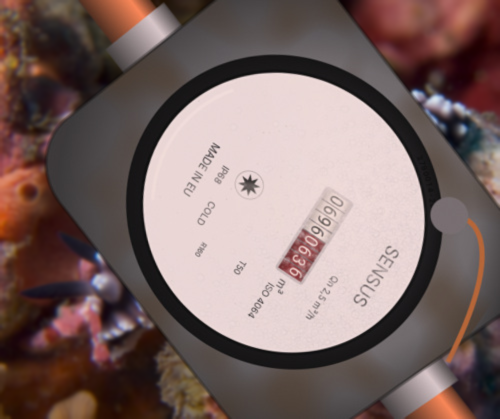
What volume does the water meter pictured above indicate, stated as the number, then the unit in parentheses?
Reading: 696.0636 (m³)
